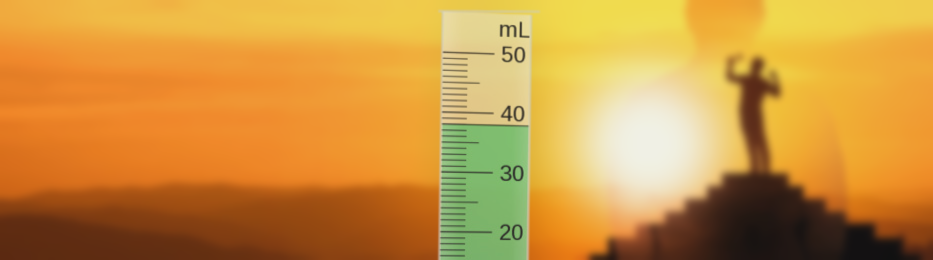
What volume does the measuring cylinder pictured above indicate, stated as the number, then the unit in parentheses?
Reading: 38 (mL)
